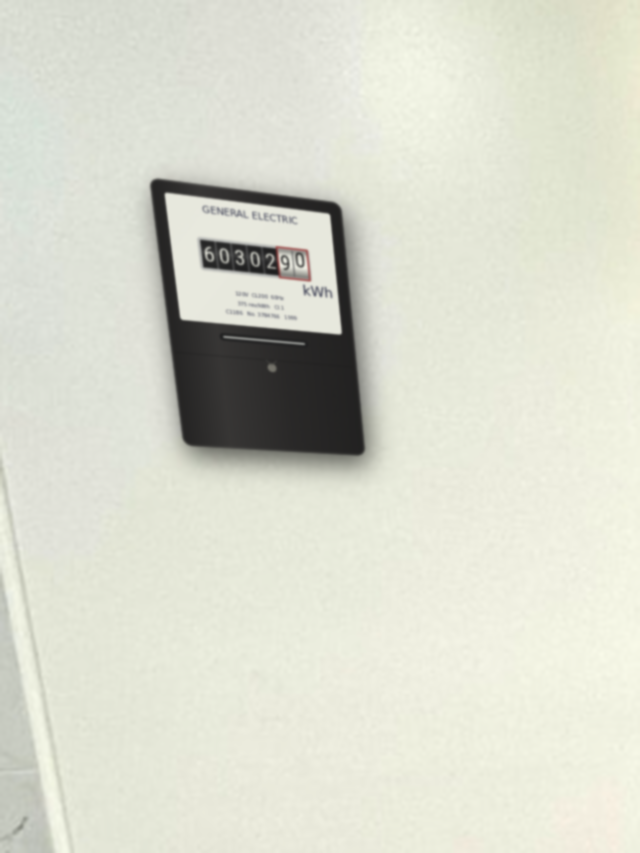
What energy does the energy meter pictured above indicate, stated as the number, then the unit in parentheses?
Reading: 60302.90 (kWh)
